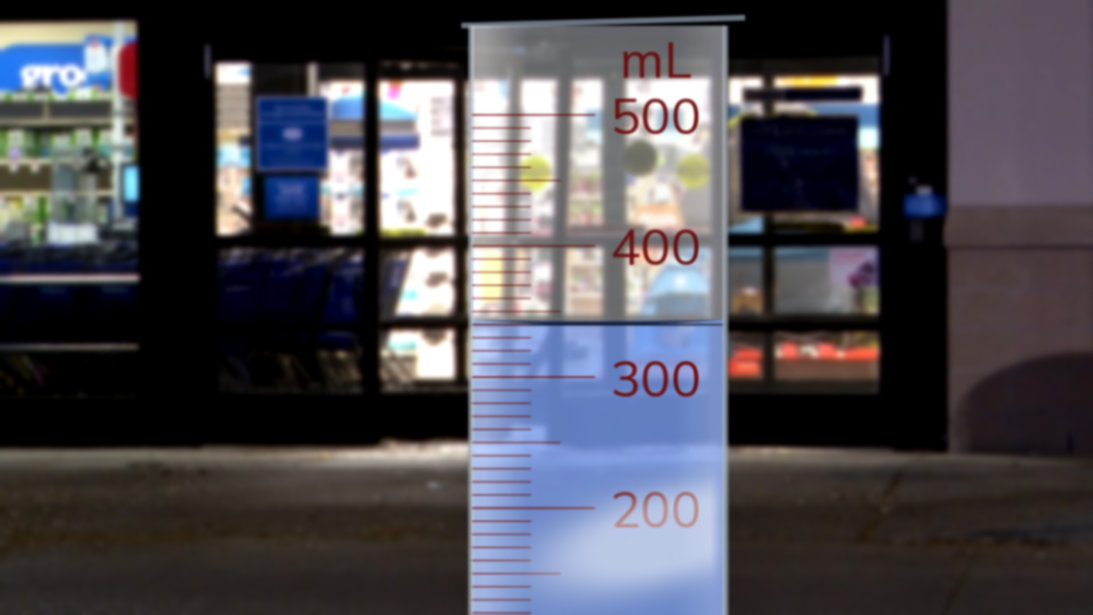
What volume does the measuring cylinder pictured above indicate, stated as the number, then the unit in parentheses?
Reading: 340 (mL)
